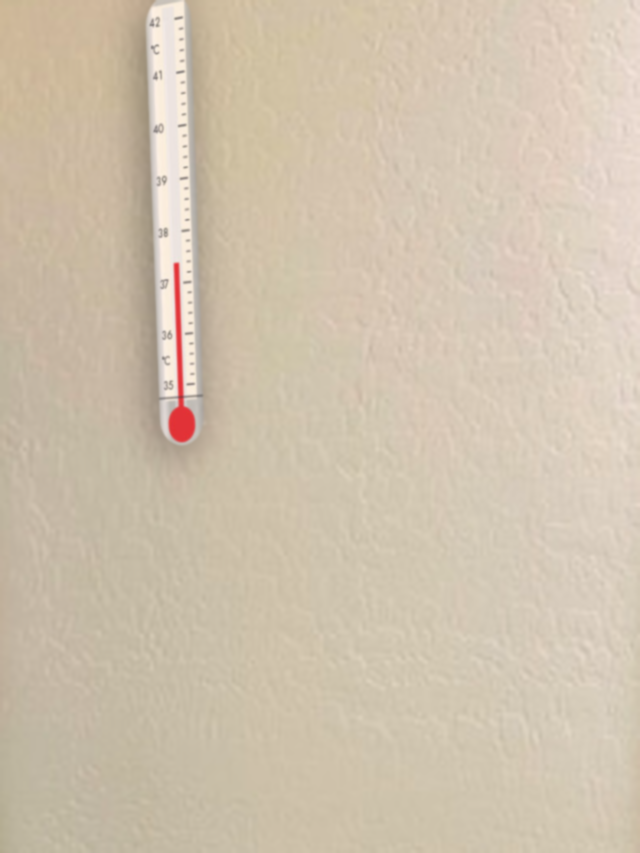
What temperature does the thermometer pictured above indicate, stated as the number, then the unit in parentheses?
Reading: 37.4 (°C)
